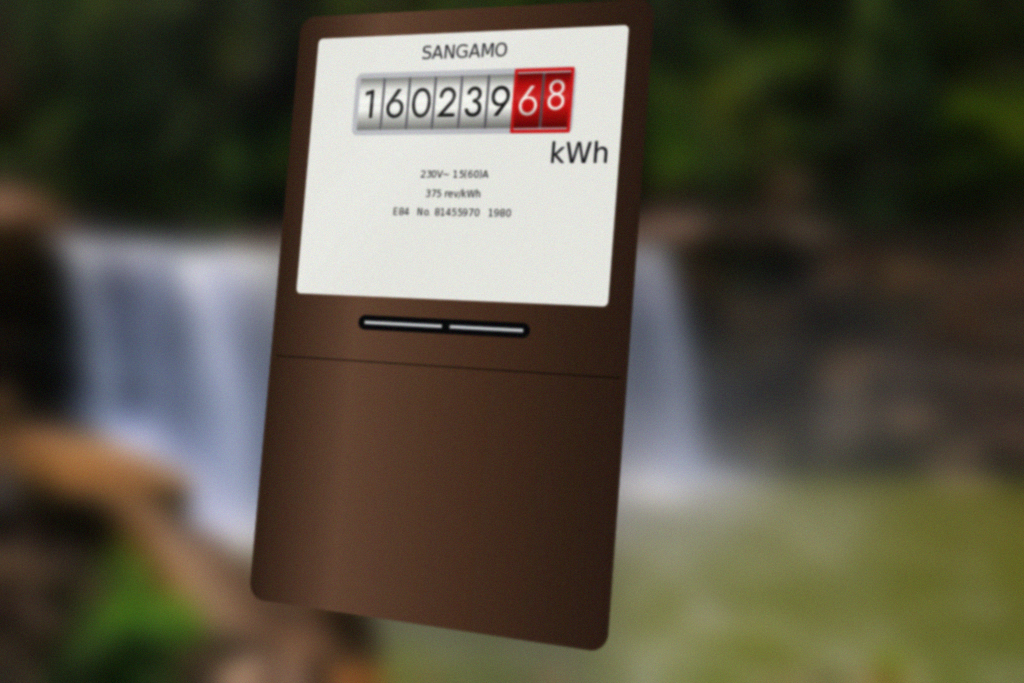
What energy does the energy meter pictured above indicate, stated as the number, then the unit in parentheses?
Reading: 160239.68 (kWh)
